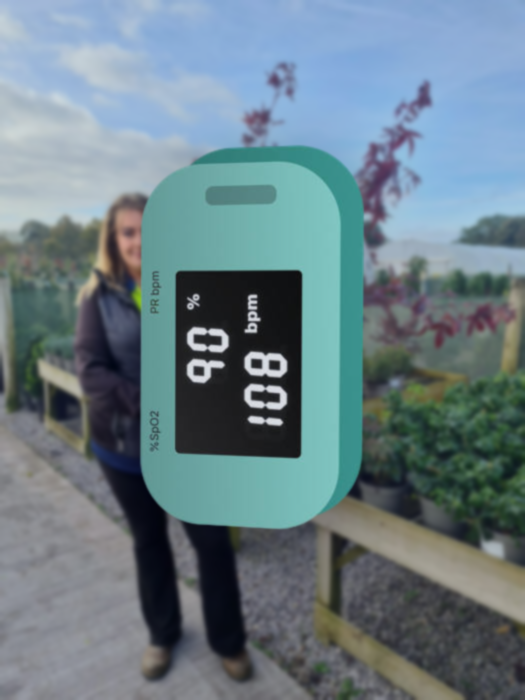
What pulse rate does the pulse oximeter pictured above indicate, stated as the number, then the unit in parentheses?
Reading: 108 (bpm)
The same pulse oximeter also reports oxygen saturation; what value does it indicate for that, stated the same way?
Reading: 90 (%)
